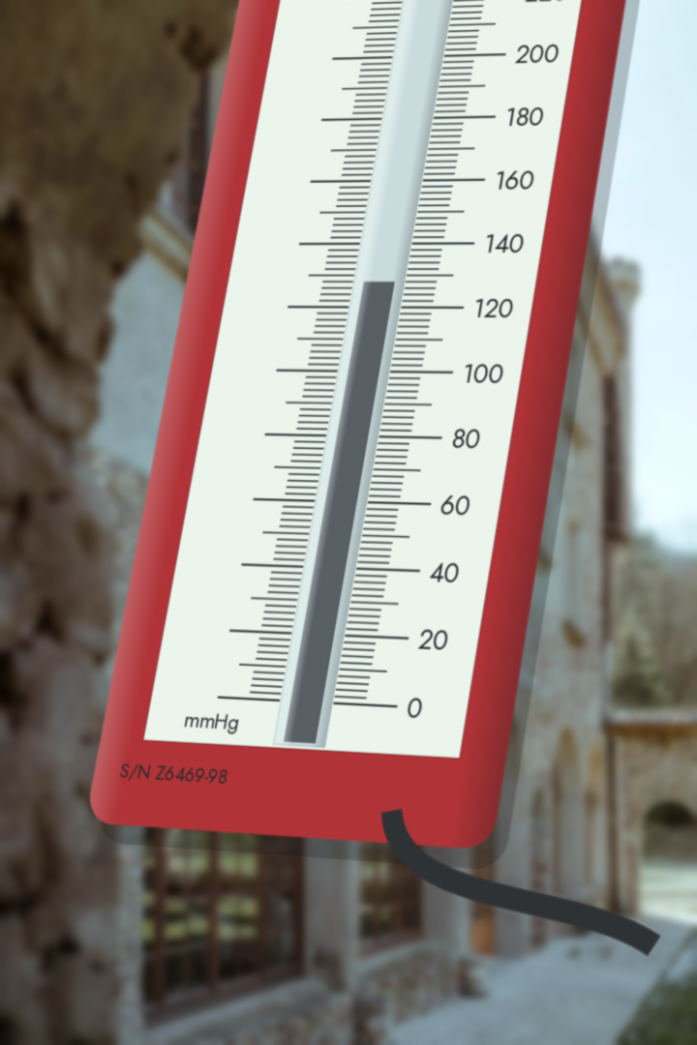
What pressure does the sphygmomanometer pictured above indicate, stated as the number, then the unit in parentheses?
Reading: 128 (mmHg)
